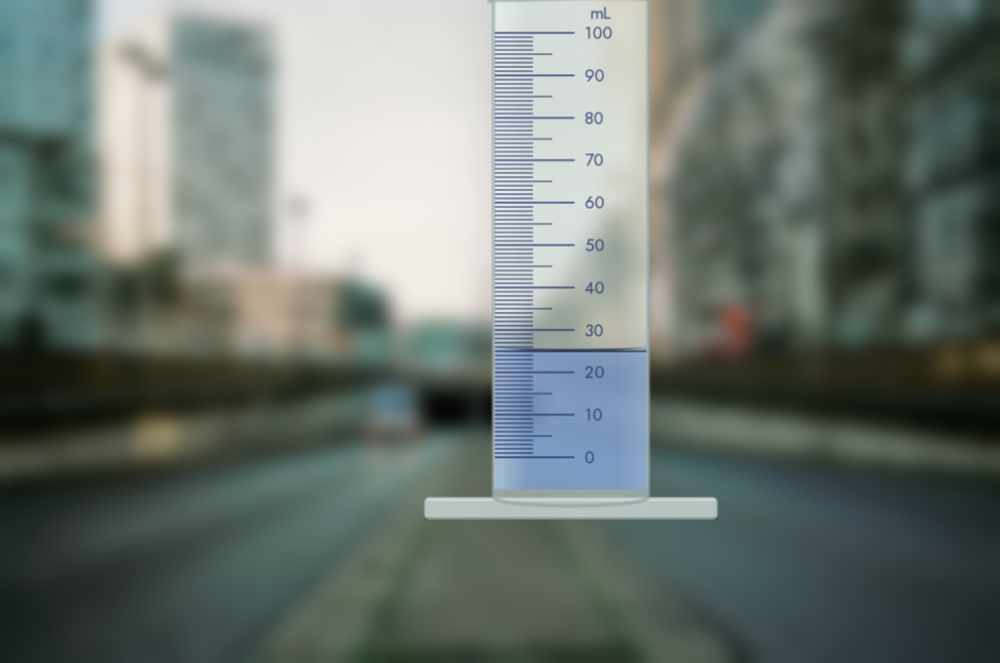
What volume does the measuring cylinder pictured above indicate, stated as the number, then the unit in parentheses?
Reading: 25 (mL)
